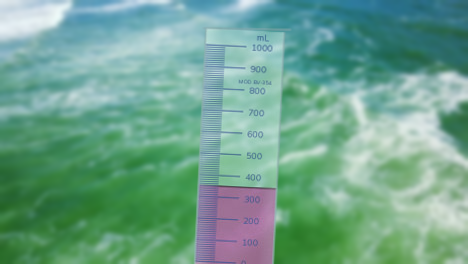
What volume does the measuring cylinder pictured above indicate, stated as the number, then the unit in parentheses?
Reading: 350 (mL)
